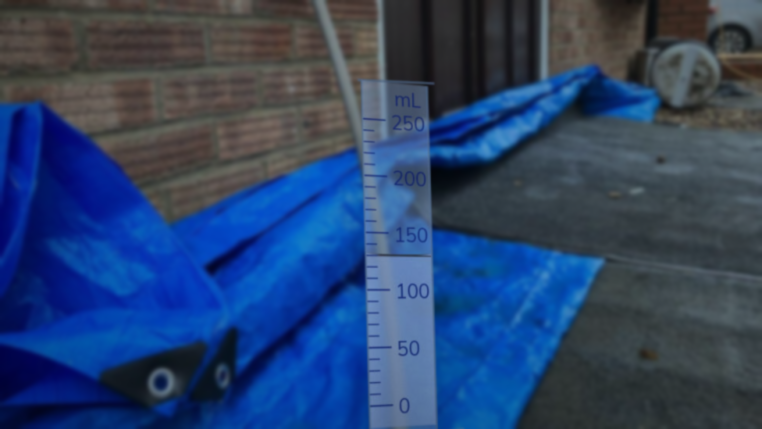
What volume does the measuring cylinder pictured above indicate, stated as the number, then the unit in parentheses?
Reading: 130 (mL)
